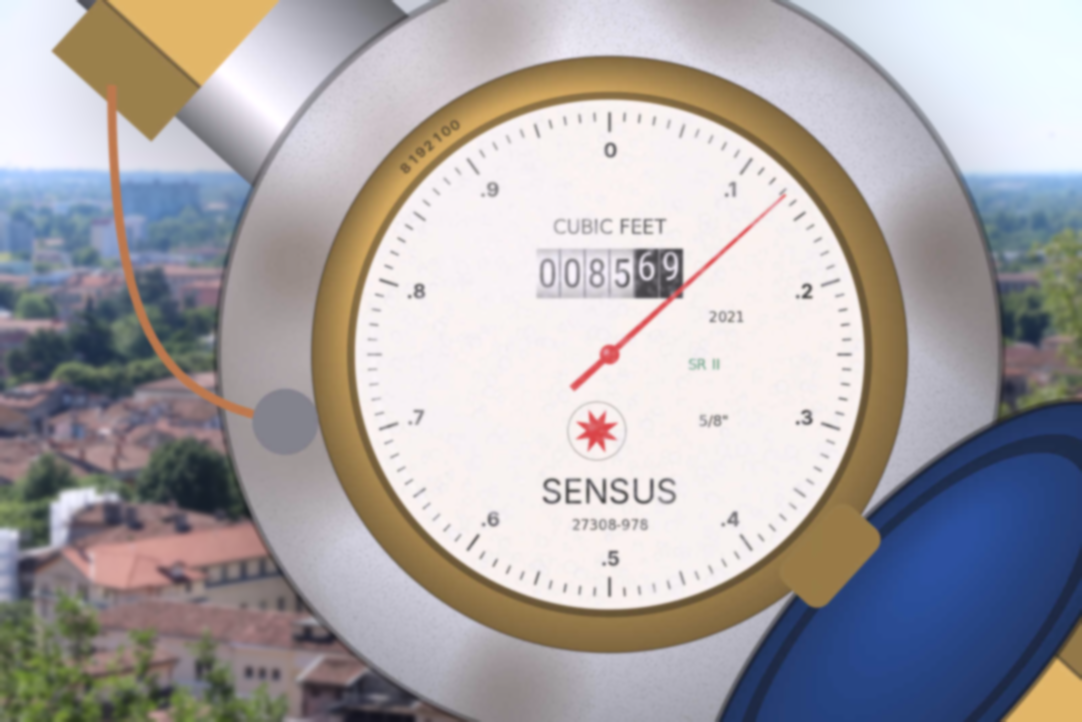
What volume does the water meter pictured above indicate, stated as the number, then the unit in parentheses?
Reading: 8569.13 (ft³)
